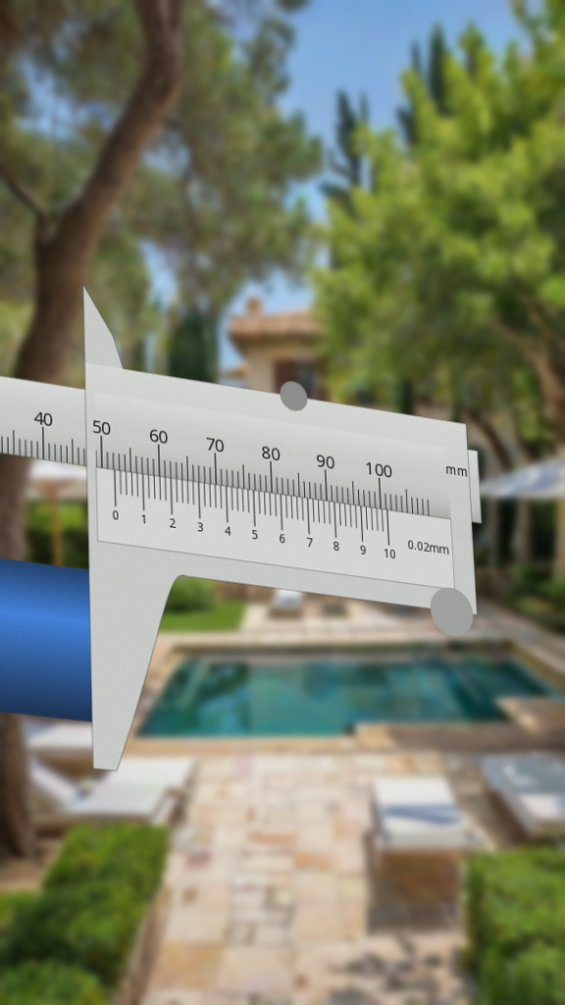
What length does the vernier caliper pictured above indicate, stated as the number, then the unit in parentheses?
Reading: 52.2 (mm)
